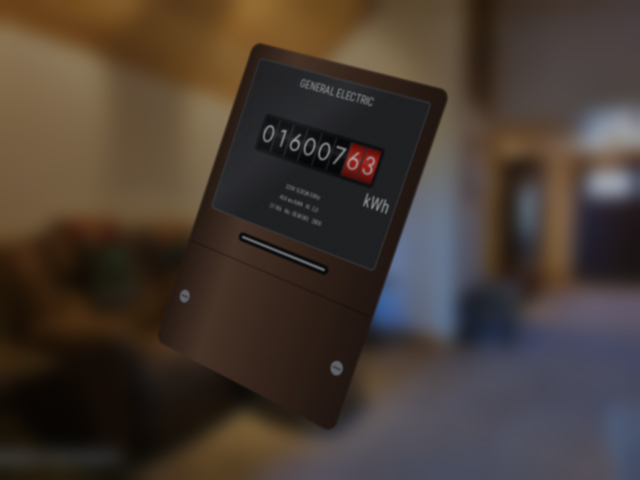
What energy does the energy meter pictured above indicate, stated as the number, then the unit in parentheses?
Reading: 16007.63 (kWh)
